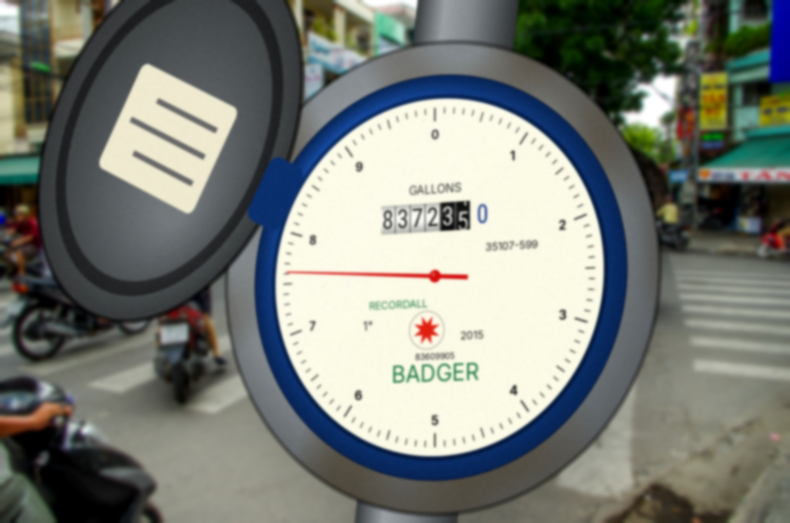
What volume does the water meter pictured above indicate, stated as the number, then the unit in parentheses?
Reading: 8372347.6 (gal)
